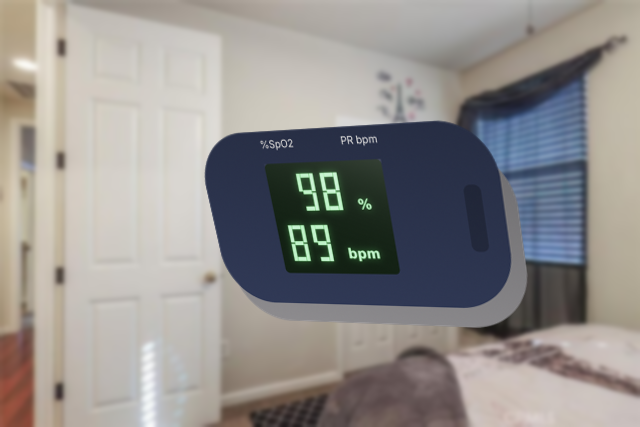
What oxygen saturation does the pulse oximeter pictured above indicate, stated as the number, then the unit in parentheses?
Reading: 98 (%)
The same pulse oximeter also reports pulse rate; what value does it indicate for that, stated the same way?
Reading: 89 (bpm)
